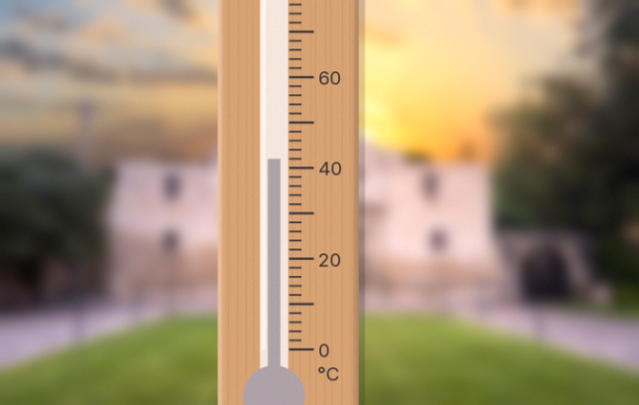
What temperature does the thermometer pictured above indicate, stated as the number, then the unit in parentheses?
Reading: 42 (°C)
